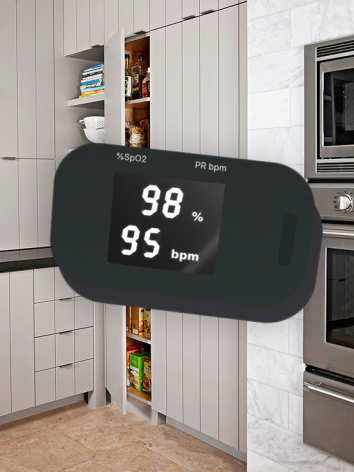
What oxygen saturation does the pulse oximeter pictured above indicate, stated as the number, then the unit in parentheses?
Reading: 98 (%)
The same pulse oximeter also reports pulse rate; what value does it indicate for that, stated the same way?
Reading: 95 (bpm)
